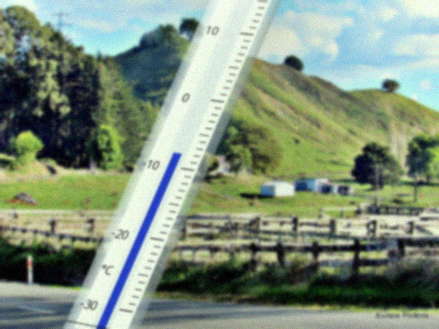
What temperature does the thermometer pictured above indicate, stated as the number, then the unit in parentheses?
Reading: -8 (°C)
